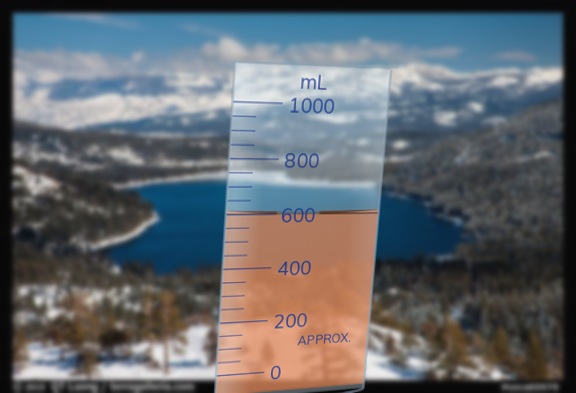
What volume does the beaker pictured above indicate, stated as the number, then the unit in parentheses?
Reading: 600 (mL)
